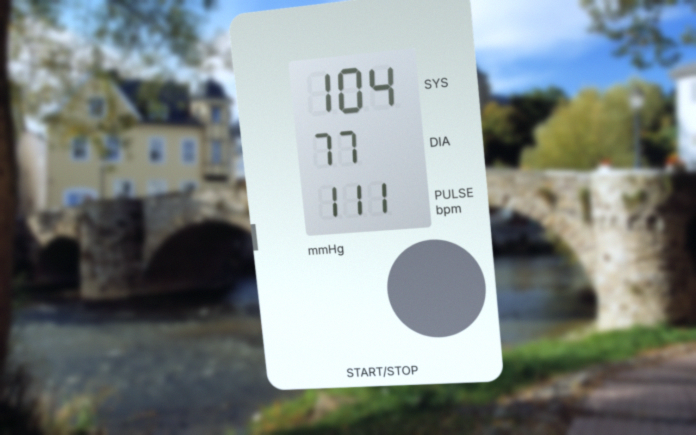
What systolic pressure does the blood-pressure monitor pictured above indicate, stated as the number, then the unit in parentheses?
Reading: 104 (mmHg)
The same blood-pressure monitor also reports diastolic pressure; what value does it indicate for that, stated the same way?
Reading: 77 (mmHg)
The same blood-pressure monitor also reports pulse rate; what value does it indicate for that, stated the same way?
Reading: 111 (bpm)
